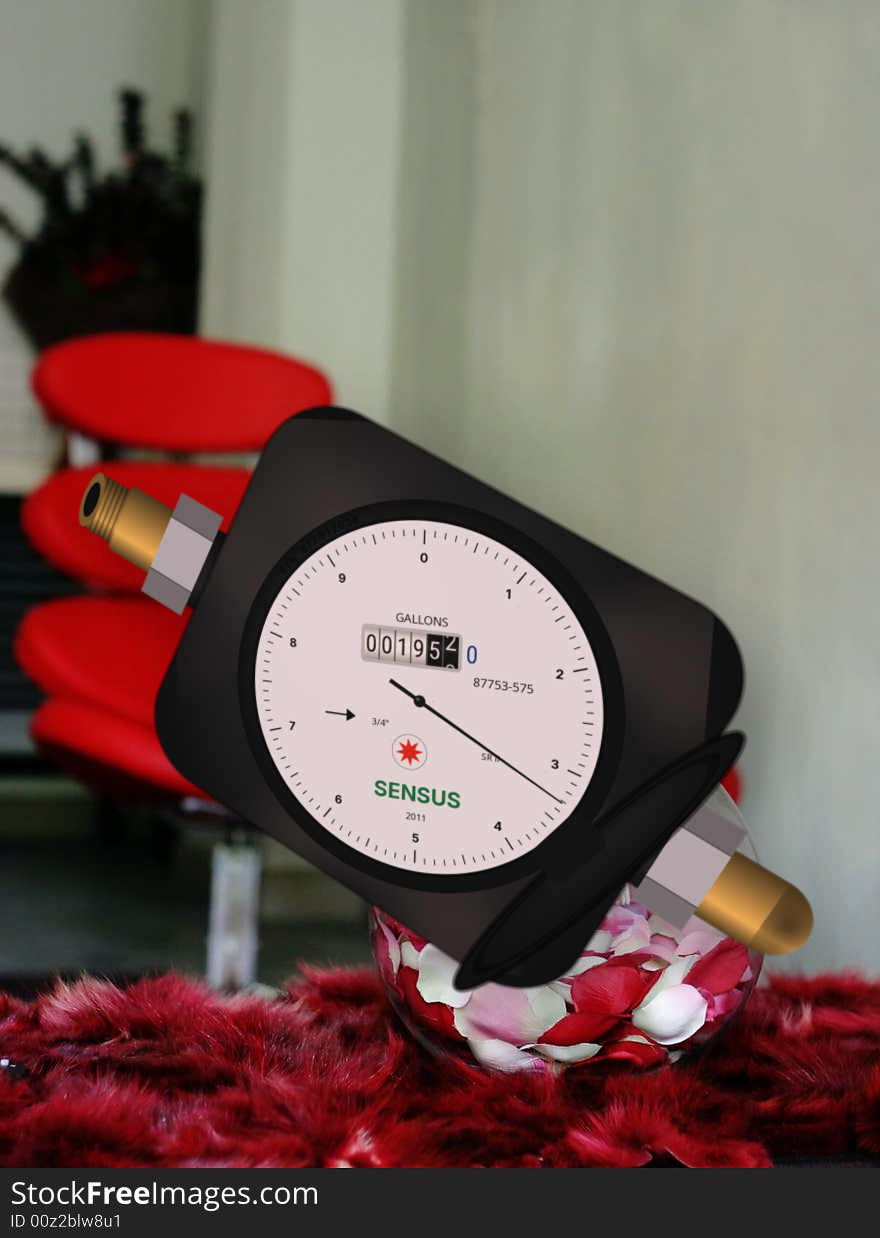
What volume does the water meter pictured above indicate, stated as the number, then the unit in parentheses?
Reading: 19523.3 (gal)
